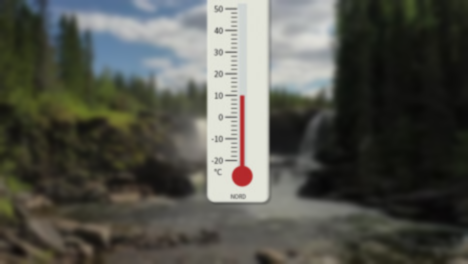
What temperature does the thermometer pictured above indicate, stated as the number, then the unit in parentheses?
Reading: 10 (°C)
